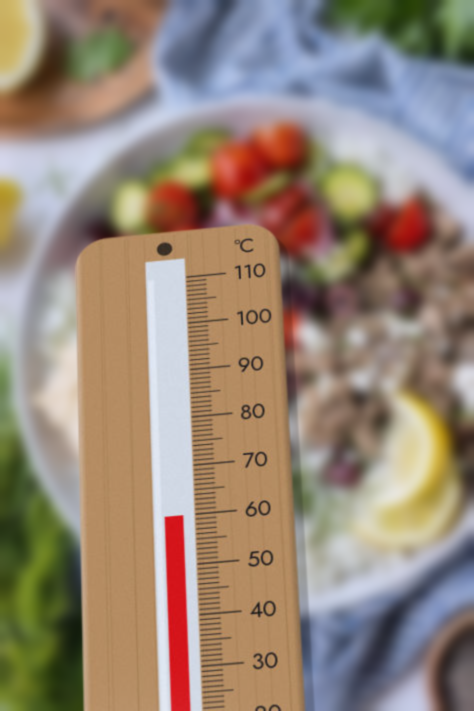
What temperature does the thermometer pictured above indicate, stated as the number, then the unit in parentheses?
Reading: 60 (°C)
